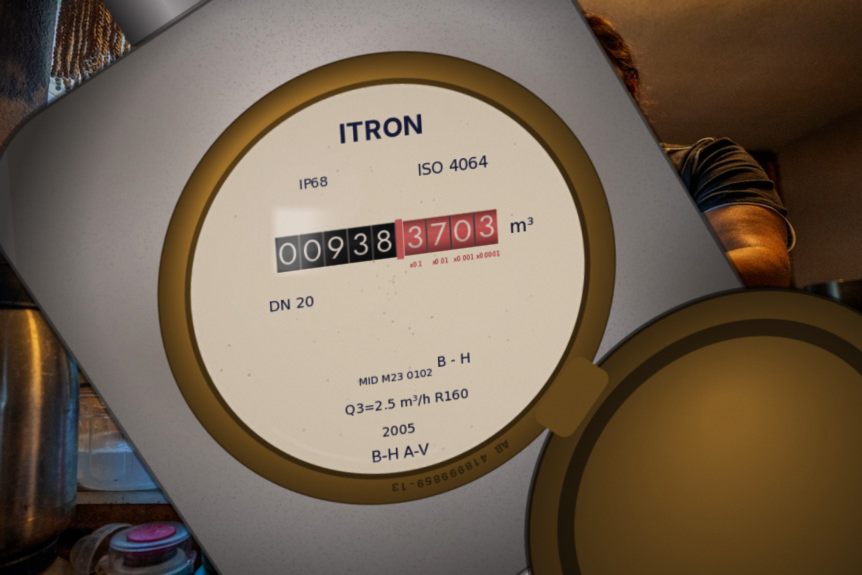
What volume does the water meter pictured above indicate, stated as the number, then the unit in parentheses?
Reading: 938.3703 (m³)
